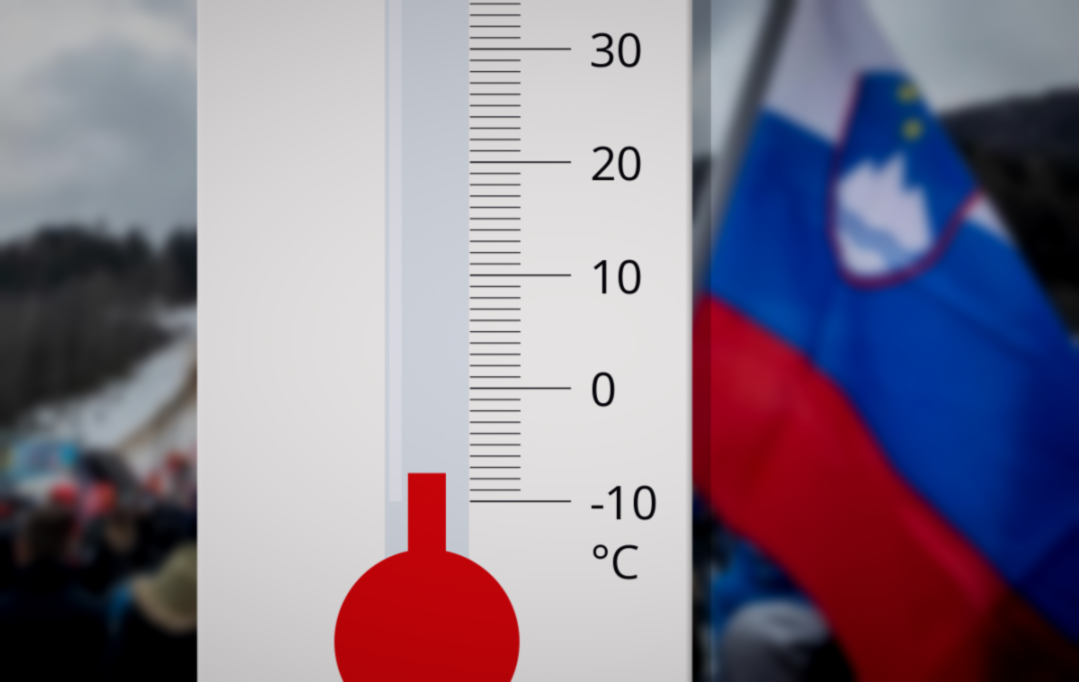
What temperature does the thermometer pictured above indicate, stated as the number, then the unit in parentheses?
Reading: -7.5 (°C)
